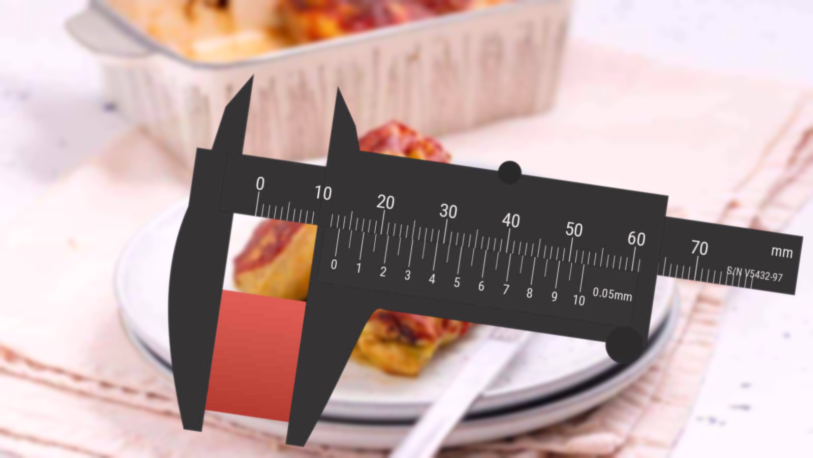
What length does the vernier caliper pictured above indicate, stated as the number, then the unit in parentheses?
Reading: 13.4 (mm)
